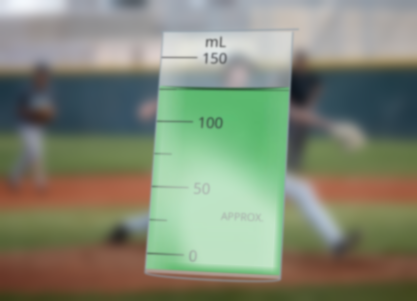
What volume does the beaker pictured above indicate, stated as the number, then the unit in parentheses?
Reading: 125 (mL)
